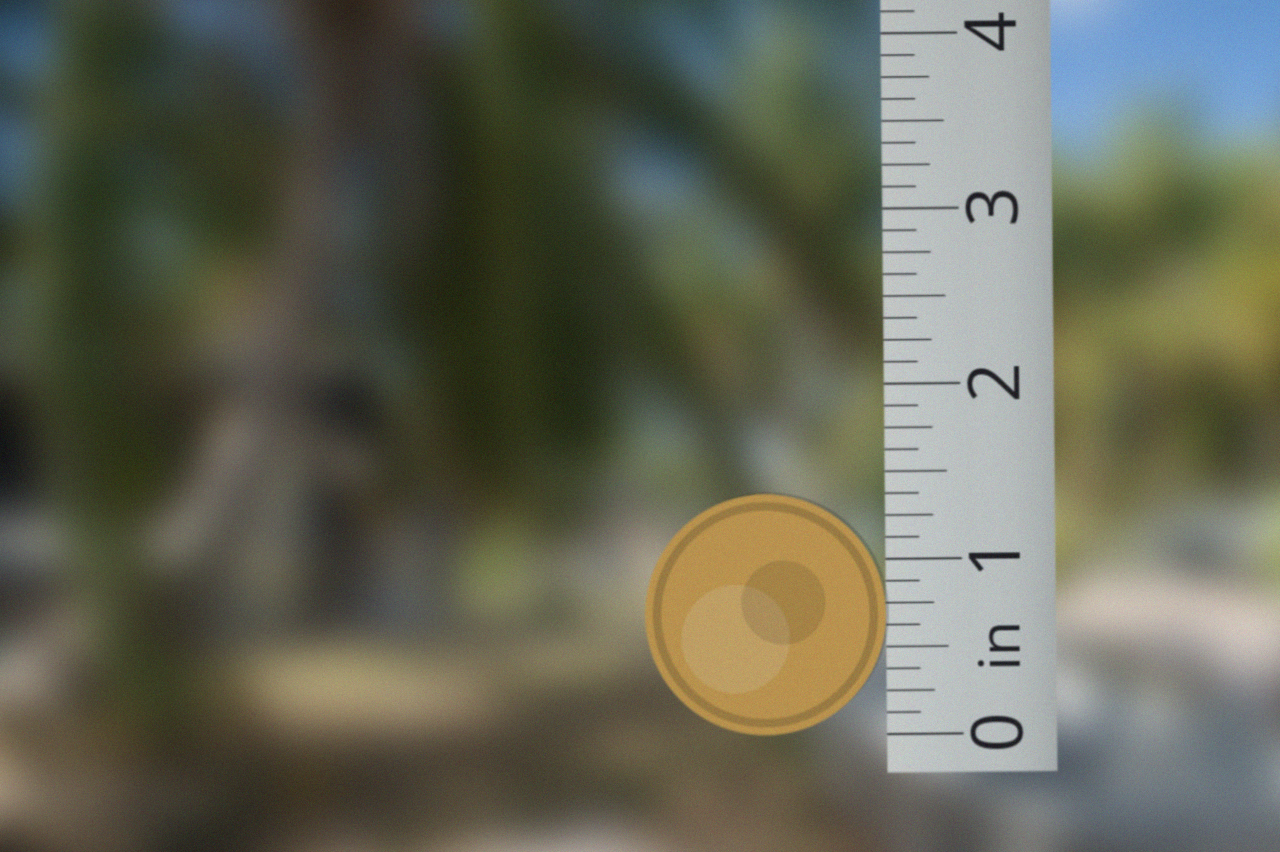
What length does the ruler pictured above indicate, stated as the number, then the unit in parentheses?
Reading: 1.375 (in)
